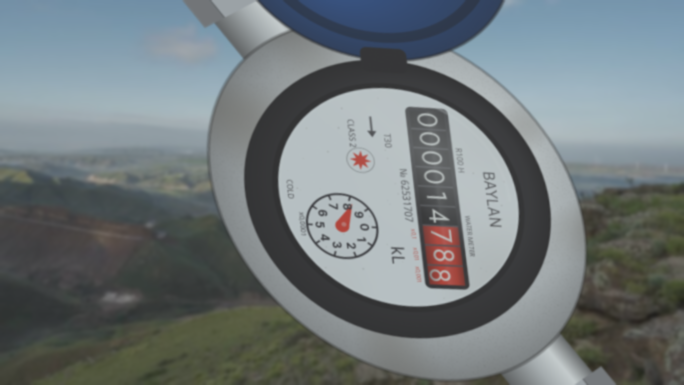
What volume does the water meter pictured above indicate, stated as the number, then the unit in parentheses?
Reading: 14.7878 (kL)
